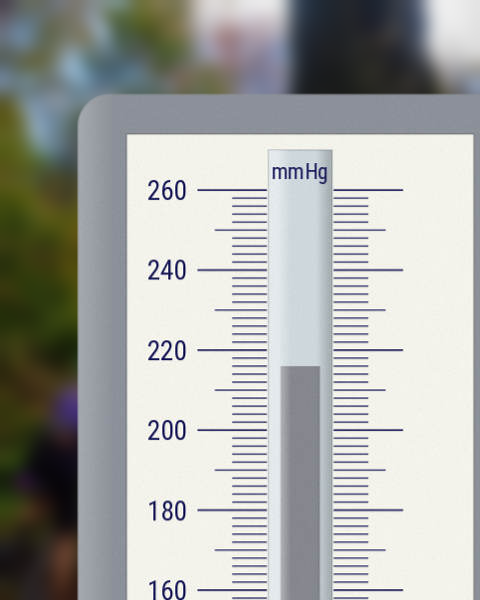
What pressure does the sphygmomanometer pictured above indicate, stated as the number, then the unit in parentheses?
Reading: 216 (mmHg)
